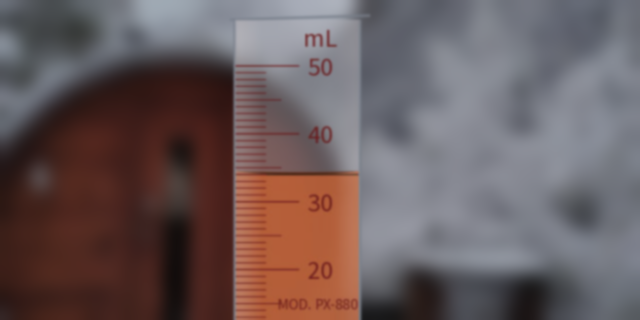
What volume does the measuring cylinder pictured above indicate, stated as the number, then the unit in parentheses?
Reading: 34 (mL)
